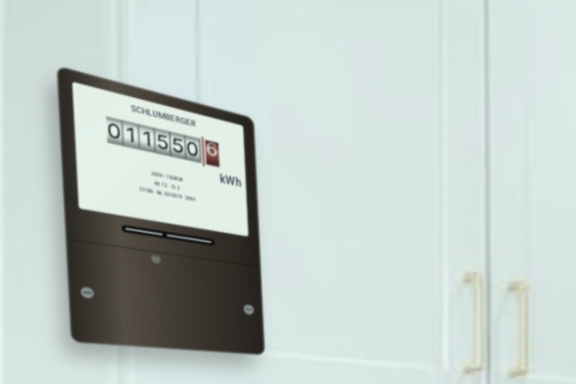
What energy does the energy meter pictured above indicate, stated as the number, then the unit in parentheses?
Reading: 11550.6 (kWh)
